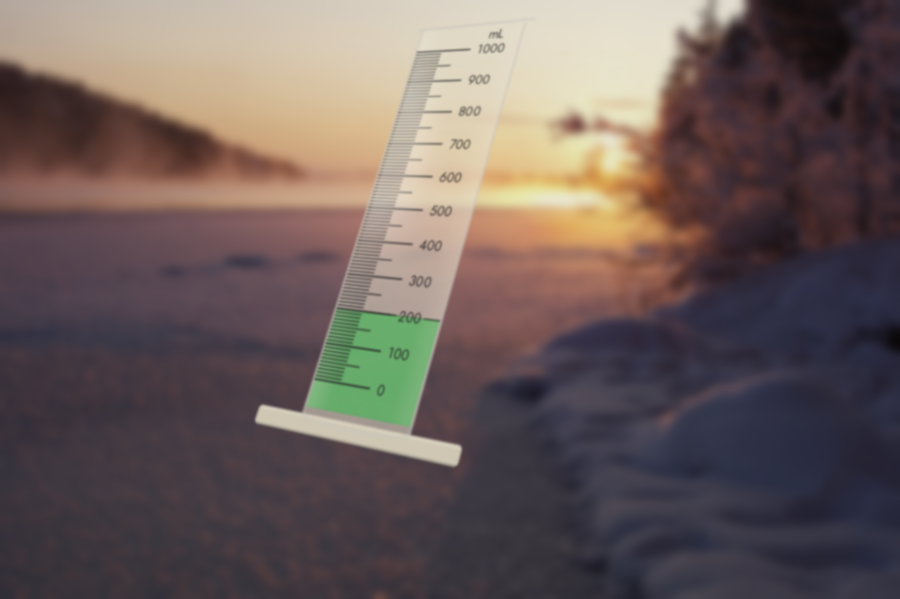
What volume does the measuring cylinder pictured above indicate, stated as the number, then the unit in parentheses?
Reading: 200 (mL)
